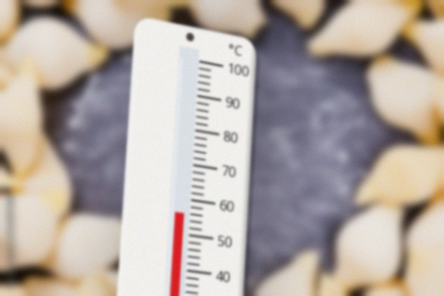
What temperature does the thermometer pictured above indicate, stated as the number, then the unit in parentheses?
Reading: 56 (°C)
